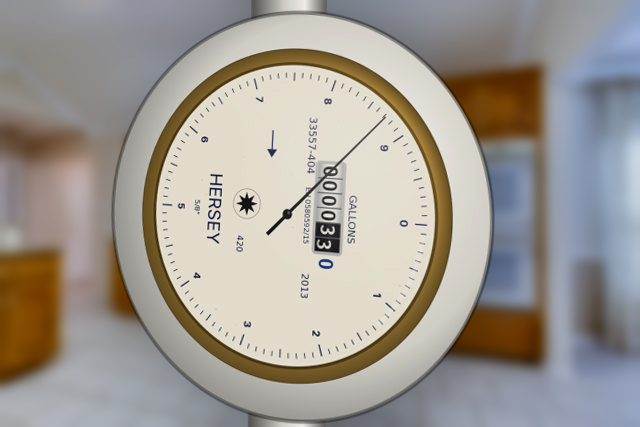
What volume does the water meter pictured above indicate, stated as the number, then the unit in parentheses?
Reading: 328.7 (gal)
